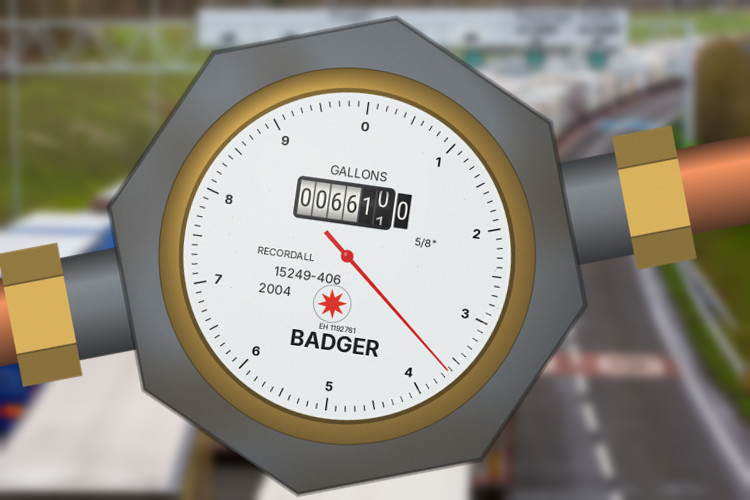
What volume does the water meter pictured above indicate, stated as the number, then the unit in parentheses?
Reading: 66103.6 (gal)
